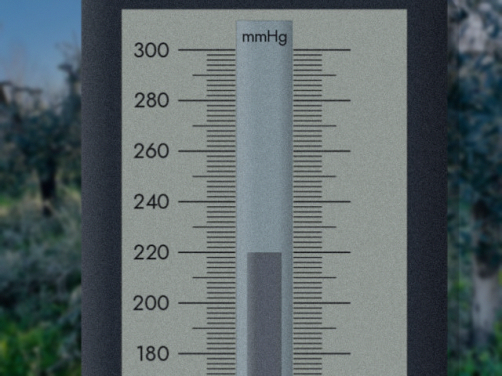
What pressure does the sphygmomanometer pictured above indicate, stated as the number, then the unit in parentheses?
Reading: 220 (mmHg)
